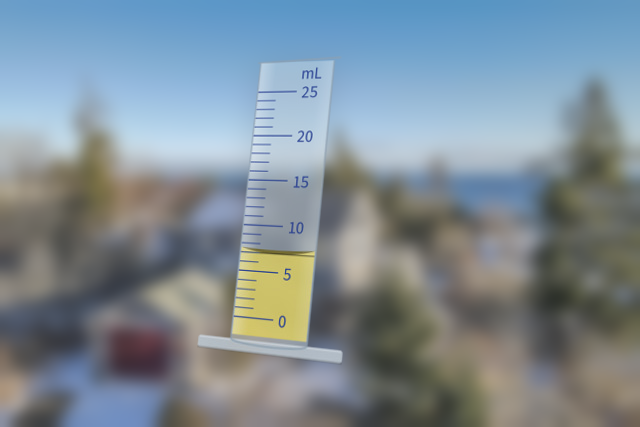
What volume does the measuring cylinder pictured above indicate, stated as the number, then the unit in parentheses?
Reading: 7 (mL)
